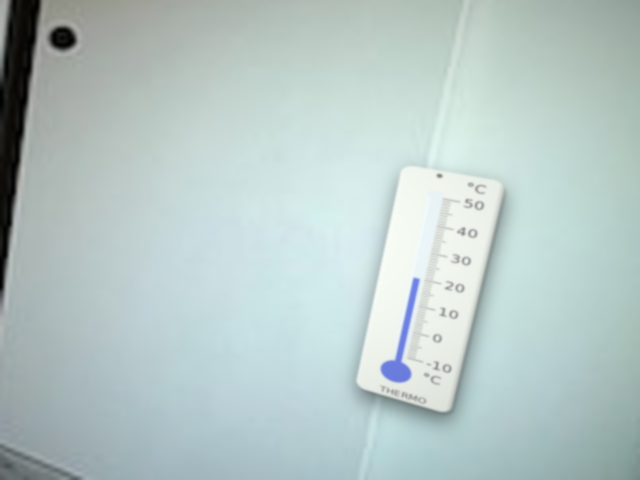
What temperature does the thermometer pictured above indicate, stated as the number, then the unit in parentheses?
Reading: 20 (°C)
